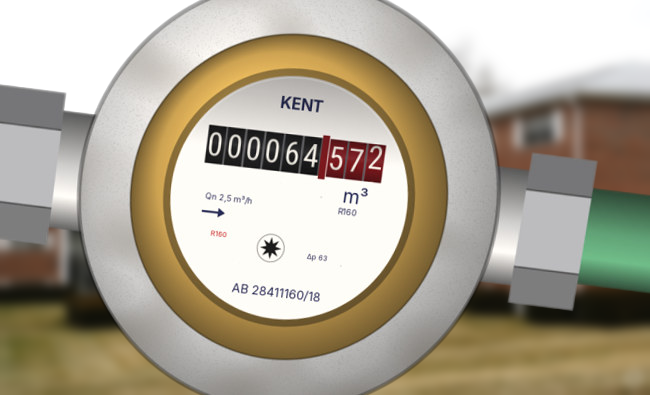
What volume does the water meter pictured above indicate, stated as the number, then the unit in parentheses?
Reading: 64.572 (m³)
